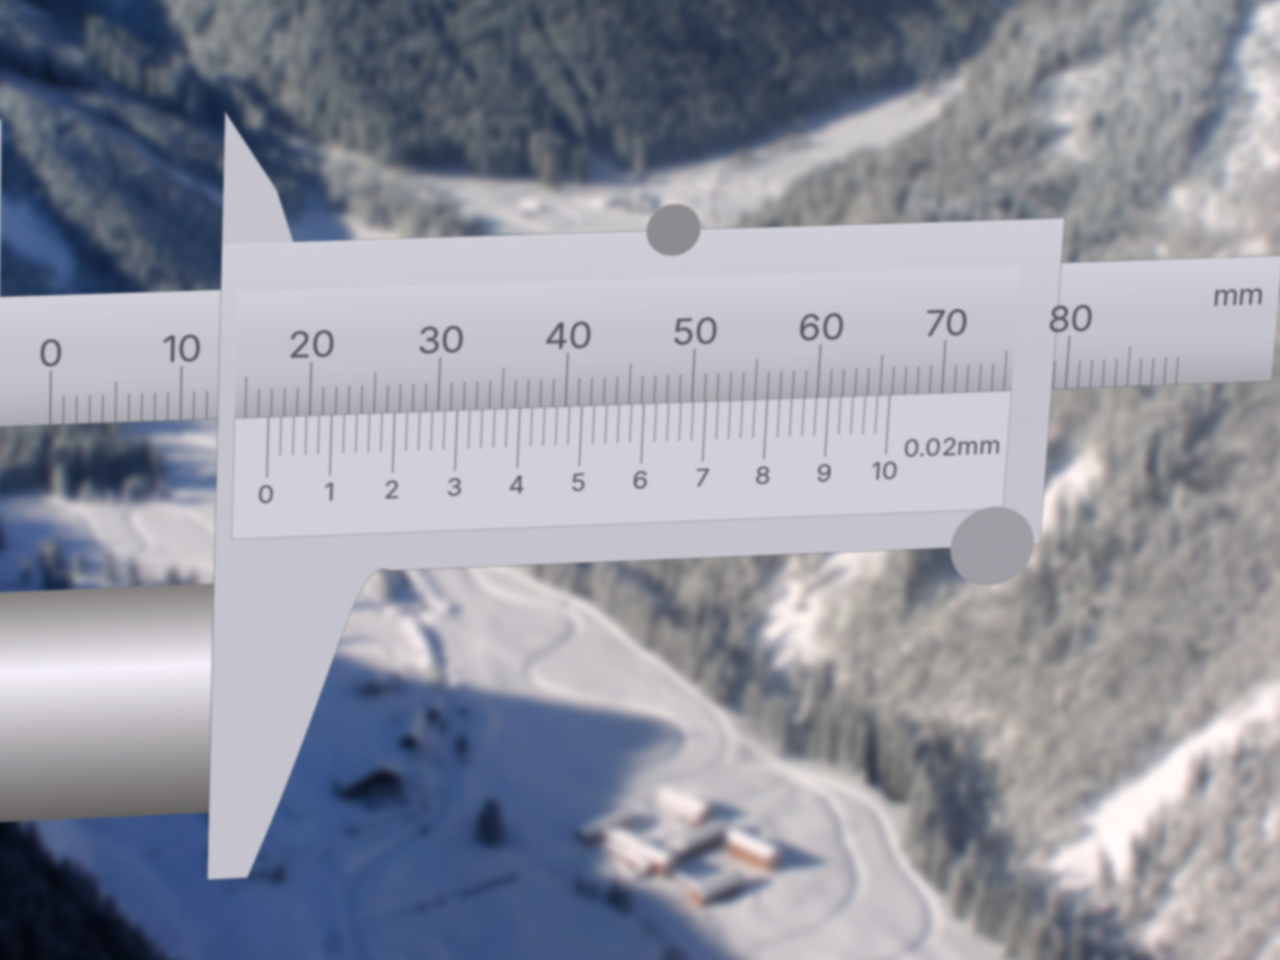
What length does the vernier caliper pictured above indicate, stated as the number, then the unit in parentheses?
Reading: 16.8 (mm)
